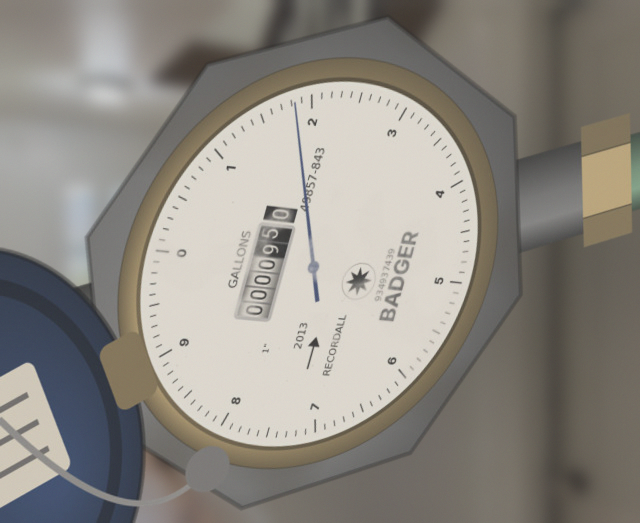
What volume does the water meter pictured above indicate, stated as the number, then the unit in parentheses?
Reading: 951.8 (gal)
